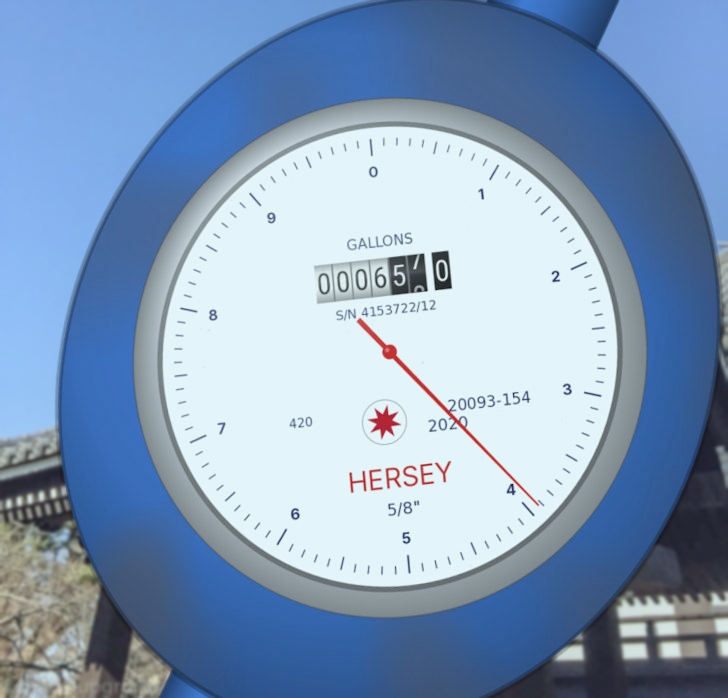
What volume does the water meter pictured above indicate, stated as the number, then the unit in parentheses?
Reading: 6573.9 (gal)
